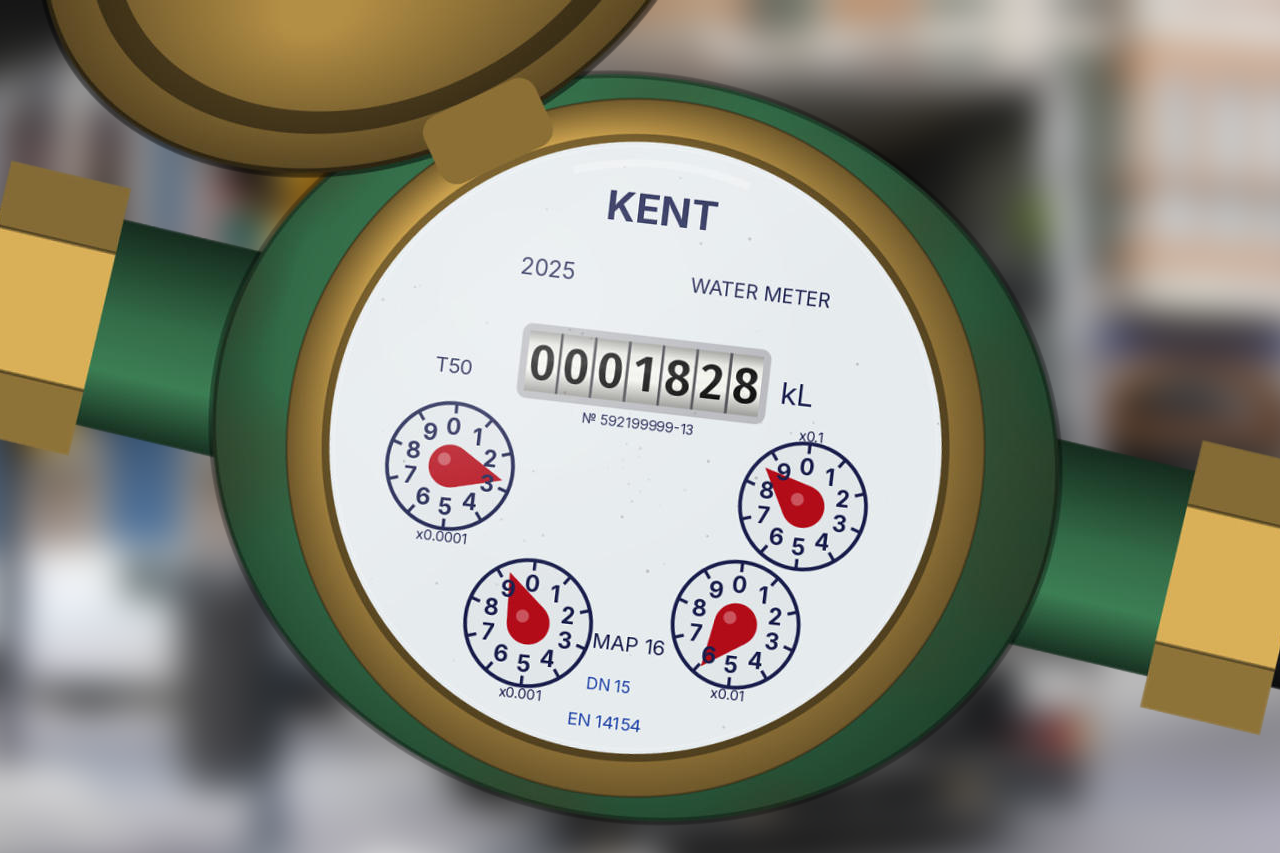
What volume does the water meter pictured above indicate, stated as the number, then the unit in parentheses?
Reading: 1828.8592 (kL)
